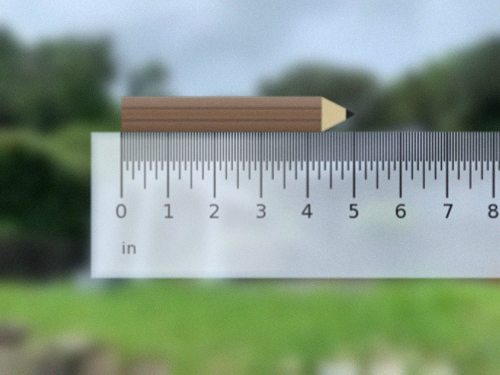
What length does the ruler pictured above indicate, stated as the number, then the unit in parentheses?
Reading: 5 (in)
